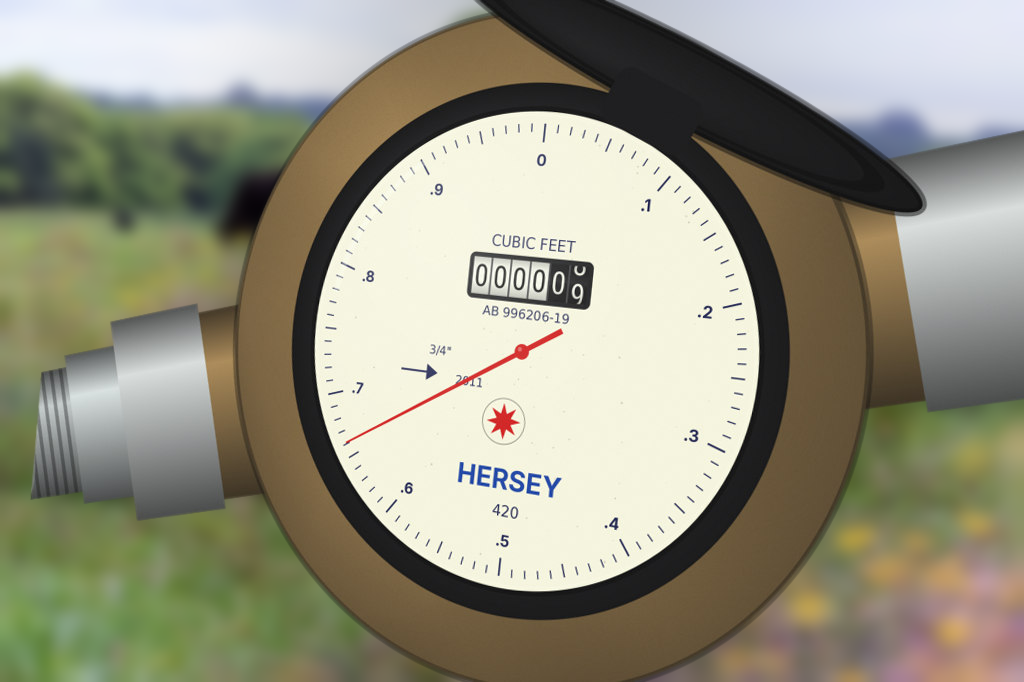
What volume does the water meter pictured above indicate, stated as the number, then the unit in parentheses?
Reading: 8.66 (ft³)
